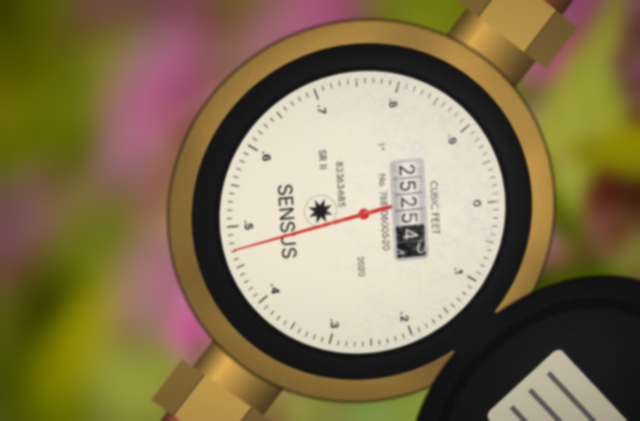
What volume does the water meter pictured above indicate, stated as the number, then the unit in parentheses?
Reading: 252543.47 (ft³)
